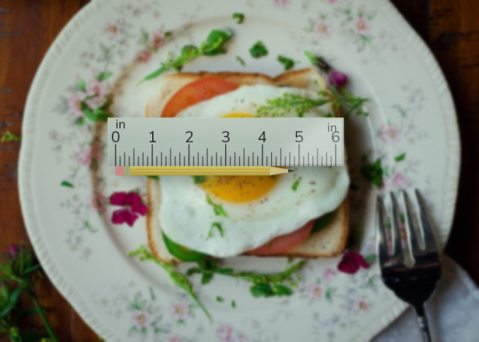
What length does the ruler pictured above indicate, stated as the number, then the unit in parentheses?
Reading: 4.875 (in)
